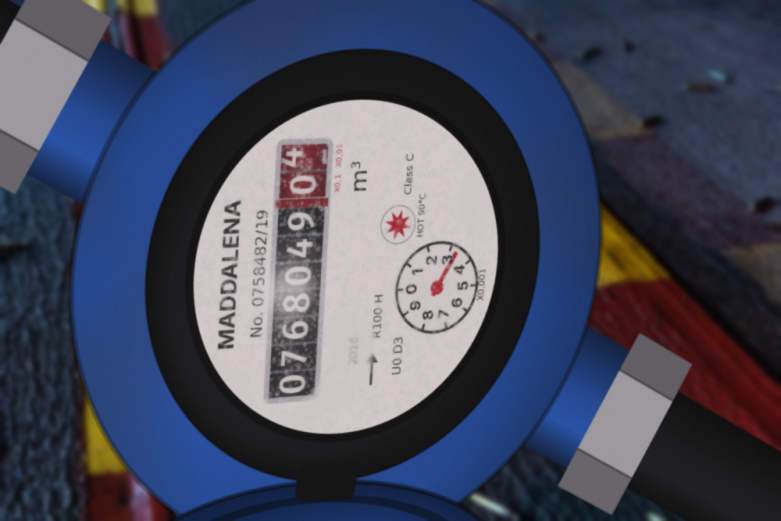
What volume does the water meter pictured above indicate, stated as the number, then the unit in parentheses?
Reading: 768049.043 (m³)
